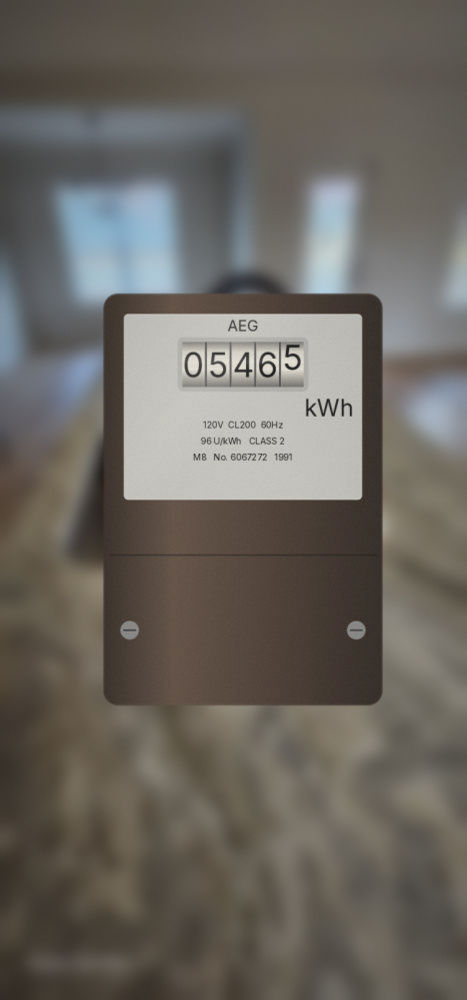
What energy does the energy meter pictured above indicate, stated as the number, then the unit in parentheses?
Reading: 5465 (kWh)
